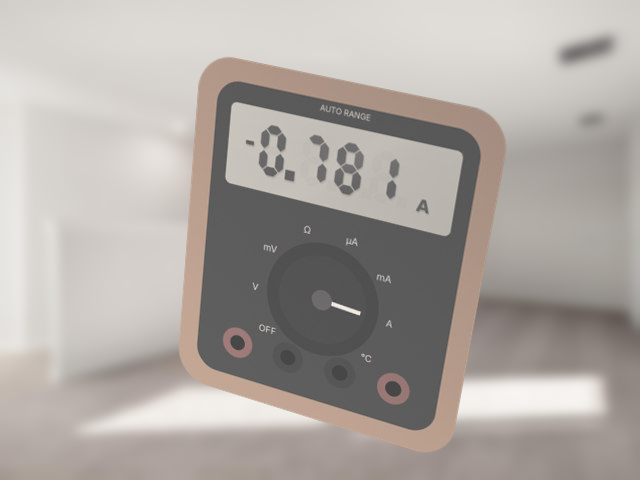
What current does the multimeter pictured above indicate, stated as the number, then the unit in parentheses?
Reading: -0.781 (A)
